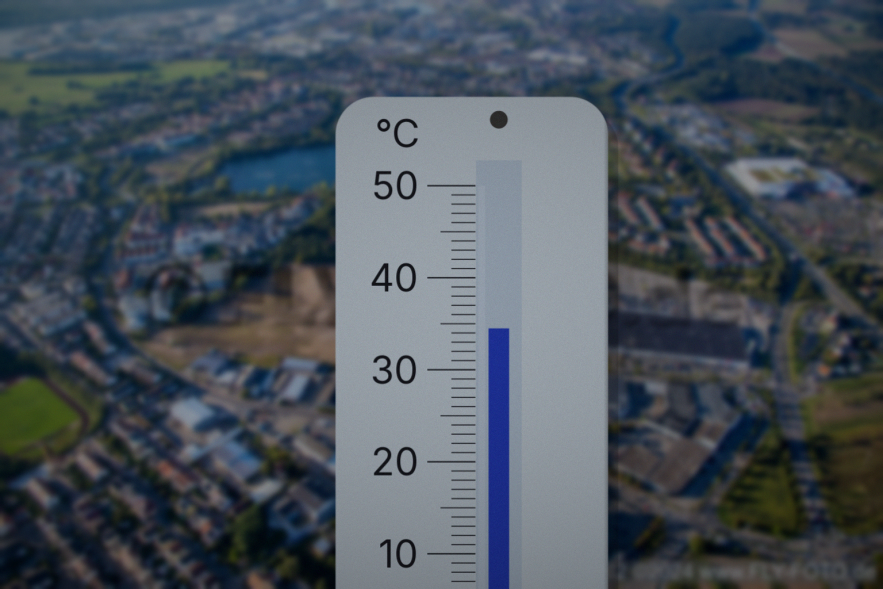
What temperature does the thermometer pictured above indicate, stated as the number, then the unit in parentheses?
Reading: 34.5 (°C)
